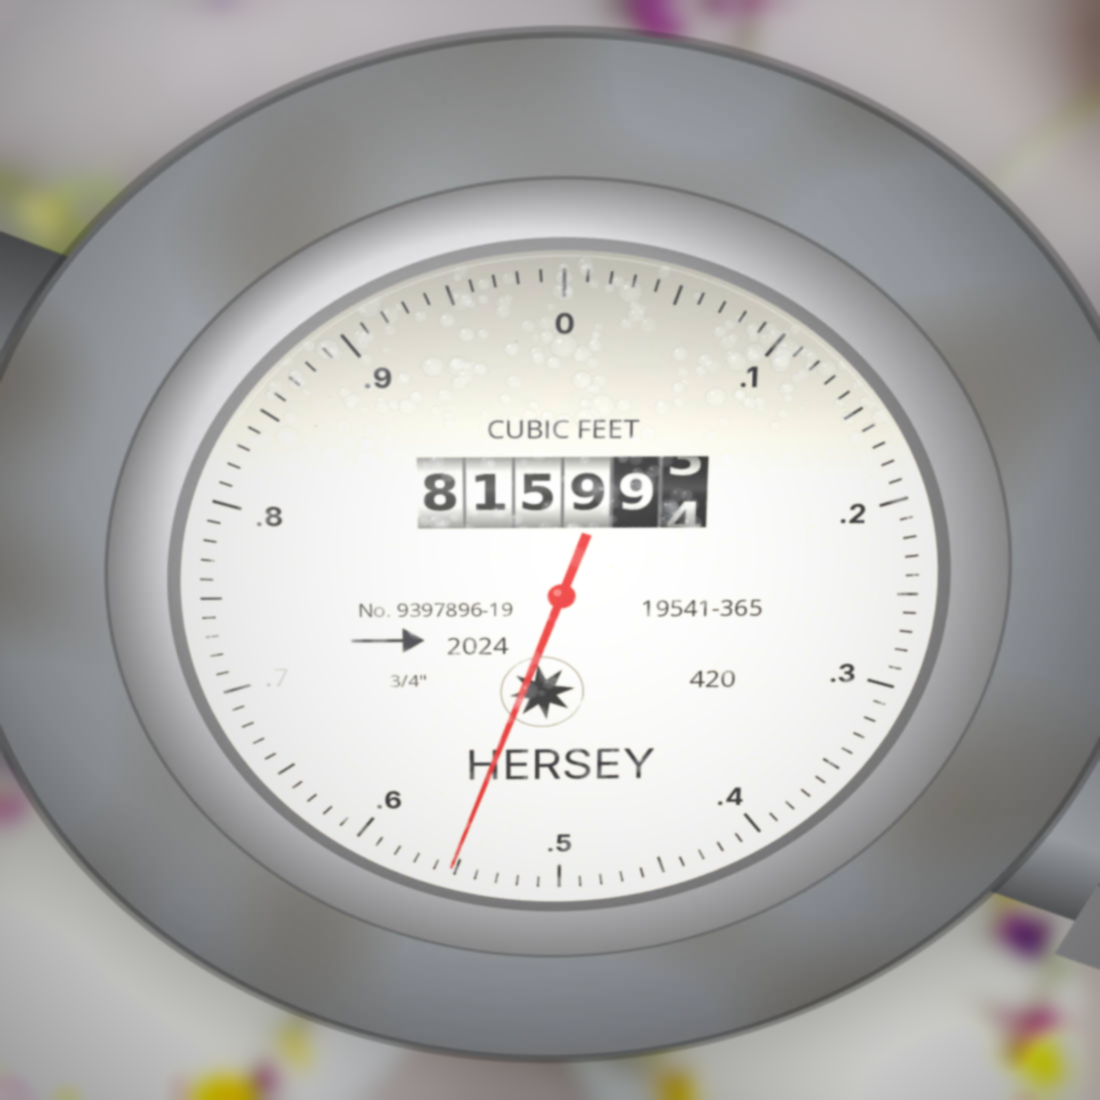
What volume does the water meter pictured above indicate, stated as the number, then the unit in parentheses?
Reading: 815993.55 (ft³)
